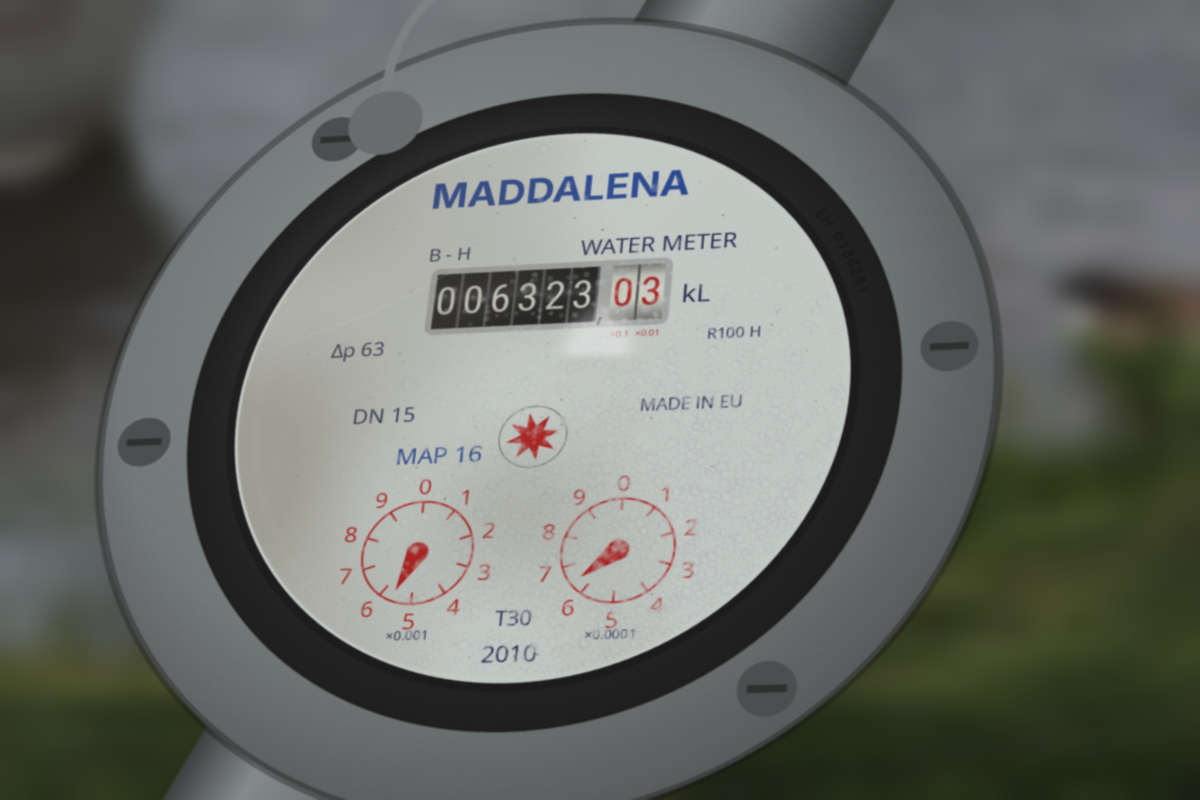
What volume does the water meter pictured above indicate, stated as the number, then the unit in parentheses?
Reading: 6323.0356 (kL)
